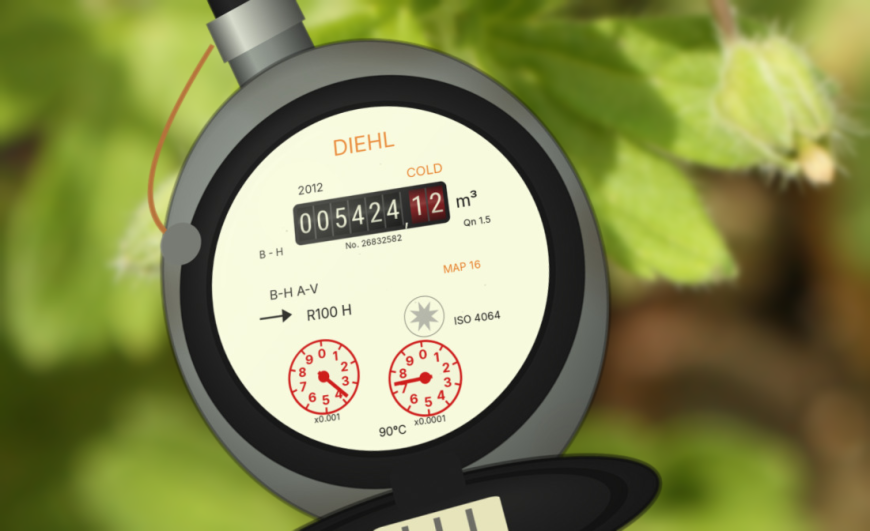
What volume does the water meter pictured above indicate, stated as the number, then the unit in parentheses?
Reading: 5424.1237 (m³)
